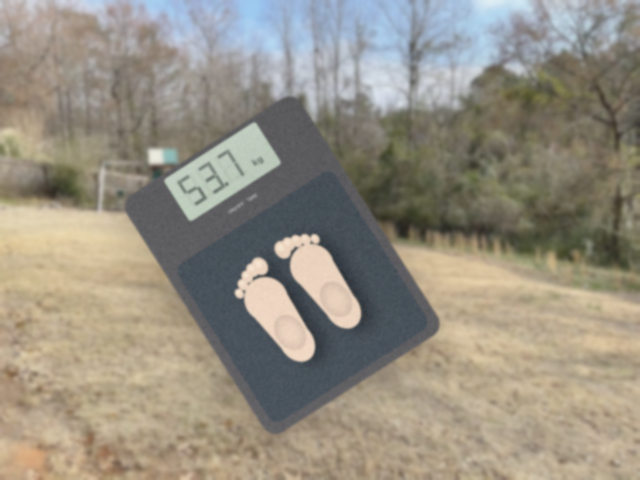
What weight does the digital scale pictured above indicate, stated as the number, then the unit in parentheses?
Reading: 53.7 (kg)
